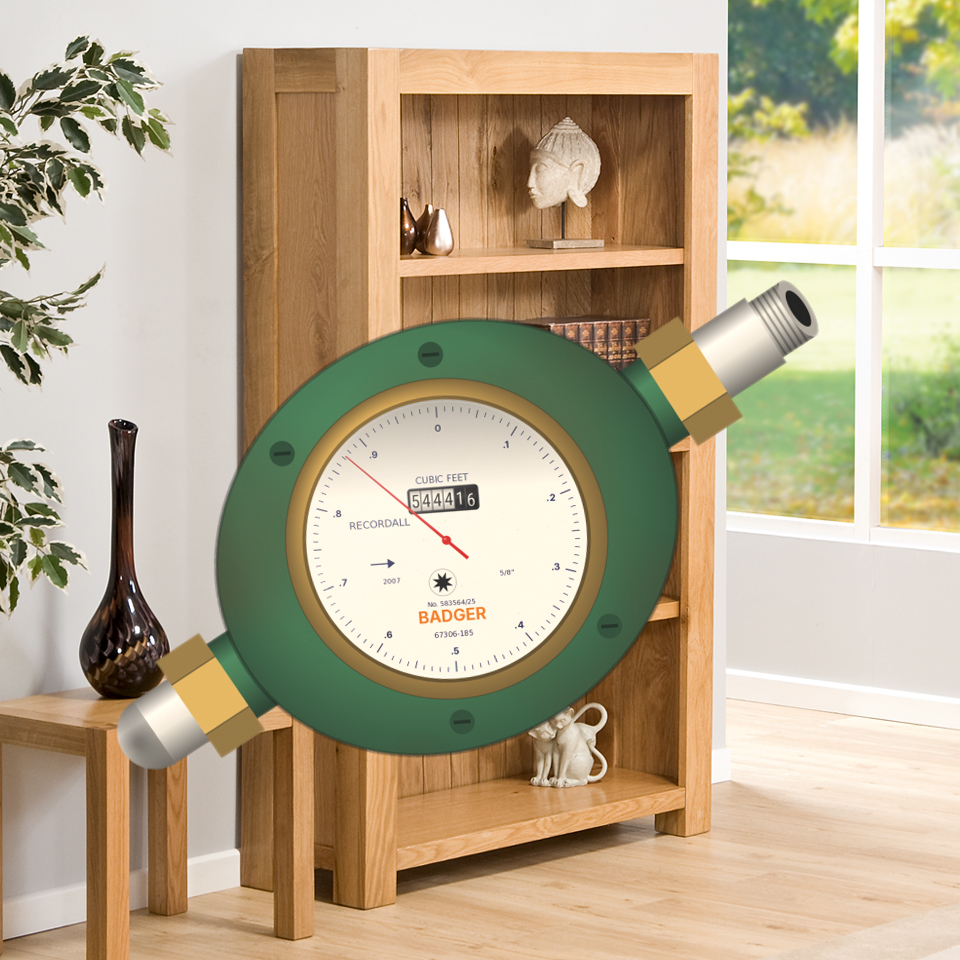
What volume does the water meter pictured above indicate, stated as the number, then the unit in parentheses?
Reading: 544415.87 (ft³)
